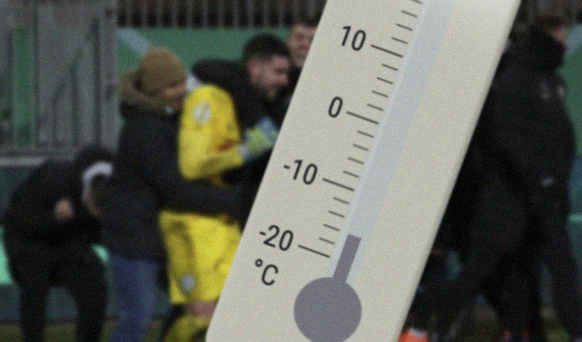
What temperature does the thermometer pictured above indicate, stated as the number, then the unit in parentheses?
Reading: -16 (°C)
